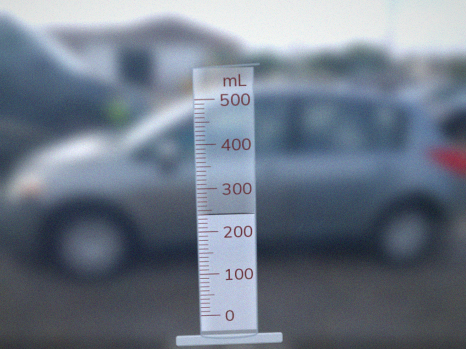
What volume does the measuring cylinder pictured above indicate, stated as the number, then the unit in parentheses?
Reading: 240 (mL)
